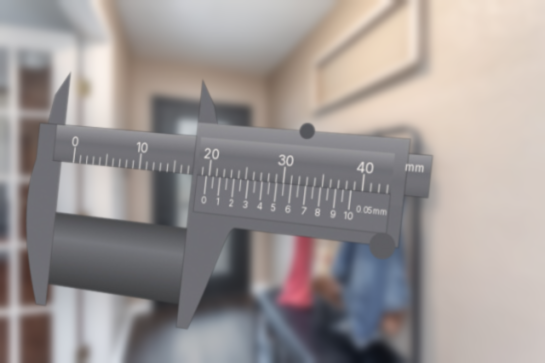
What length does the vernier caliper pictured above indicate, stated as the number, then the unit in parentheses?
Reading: 19.6 (mm)
